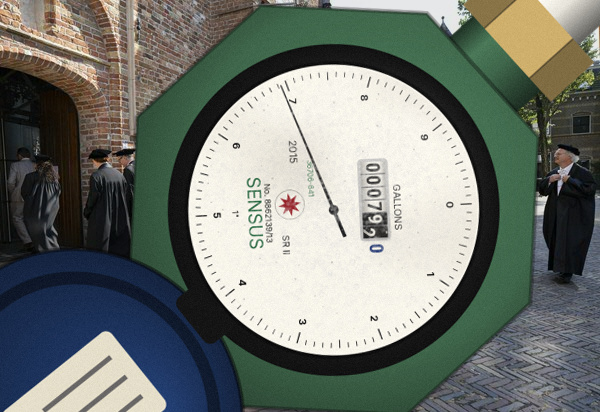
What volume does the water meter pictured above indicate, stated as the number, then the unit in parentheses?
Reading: 7916.9 (gal)
